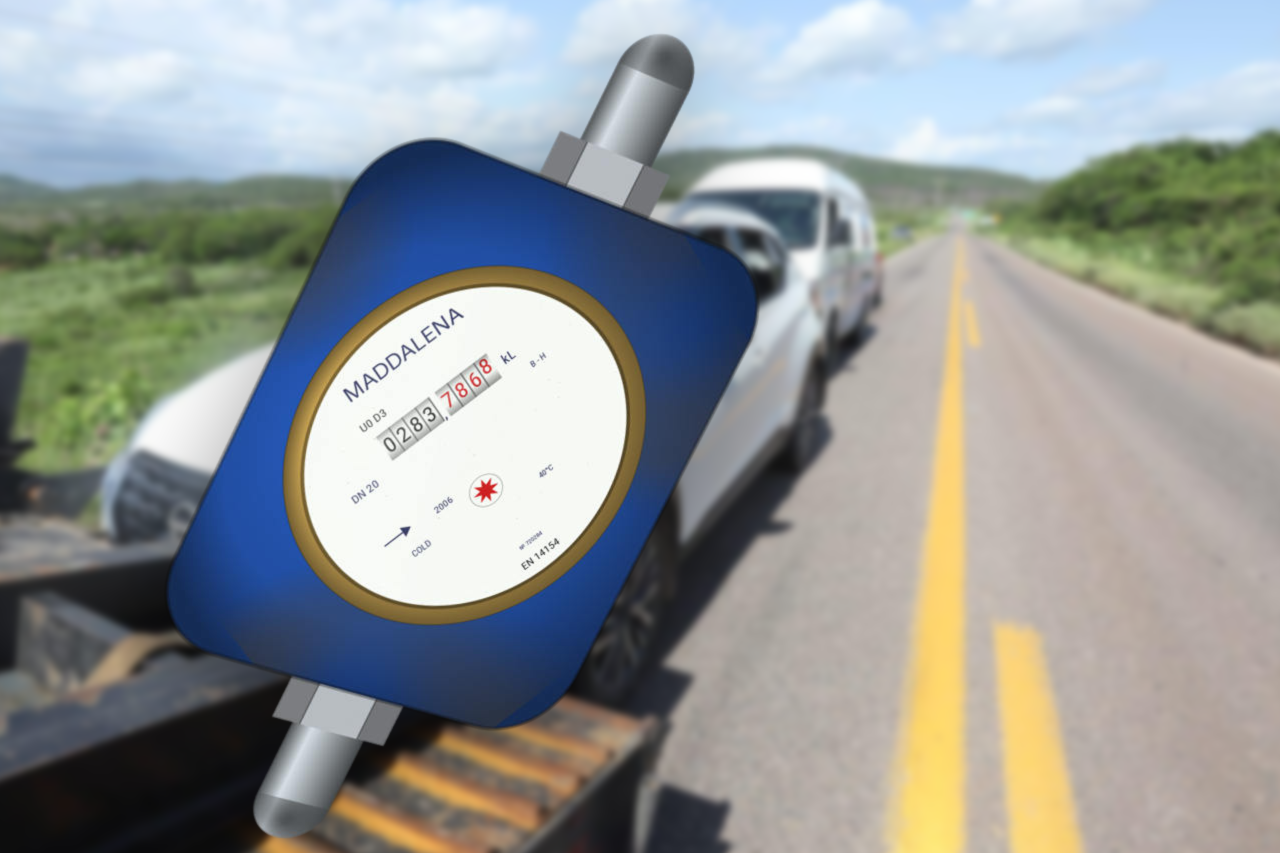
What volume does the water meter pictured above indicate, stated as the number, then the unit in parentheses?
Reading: 283.7868 (kL)
